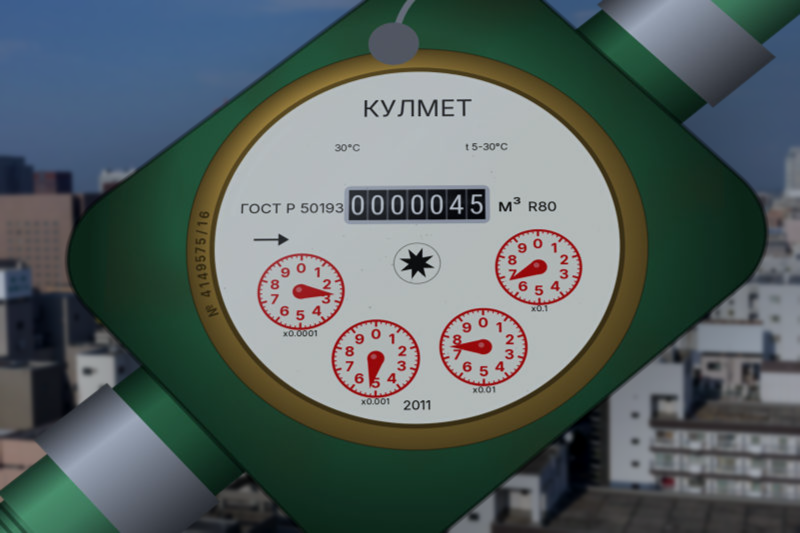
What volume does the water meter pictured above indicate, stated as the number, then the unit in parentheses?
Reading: 45.6752 (m³)
